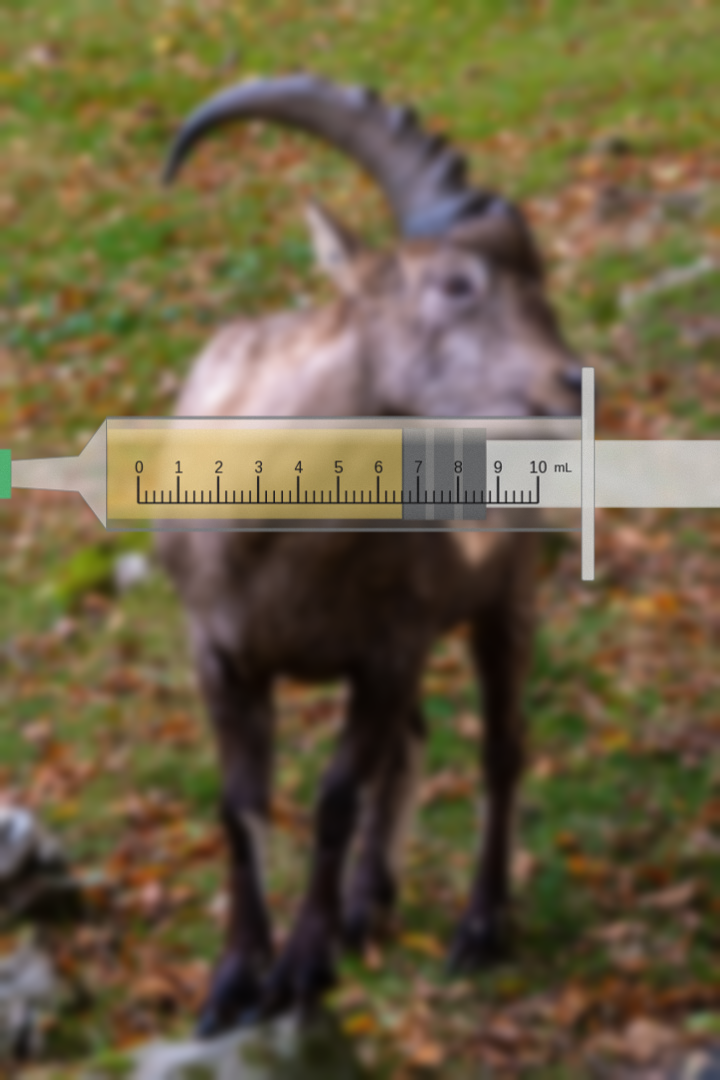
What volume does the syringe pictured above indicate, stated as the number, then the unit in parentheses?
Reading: 6.6 (mL)
